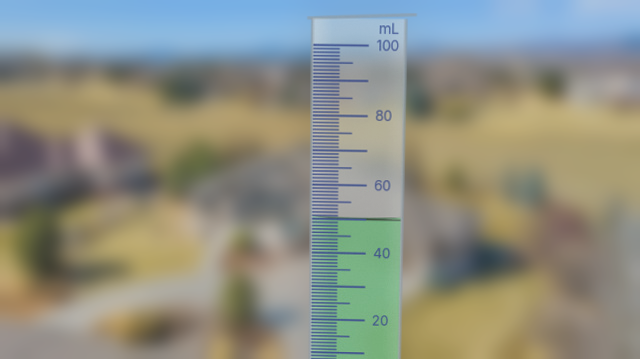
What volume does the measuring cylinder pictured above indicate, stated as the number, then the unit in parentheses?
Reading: 50 (mL)
